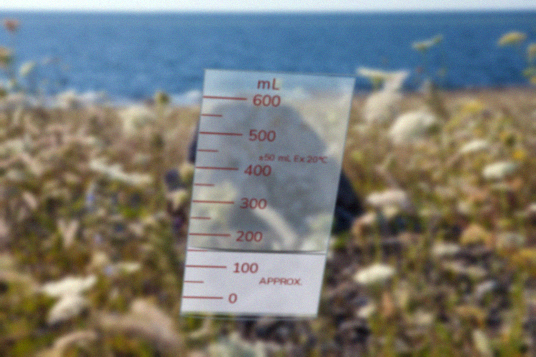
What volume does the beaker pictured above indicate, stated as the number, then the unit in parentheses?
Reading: 150 (mL)
